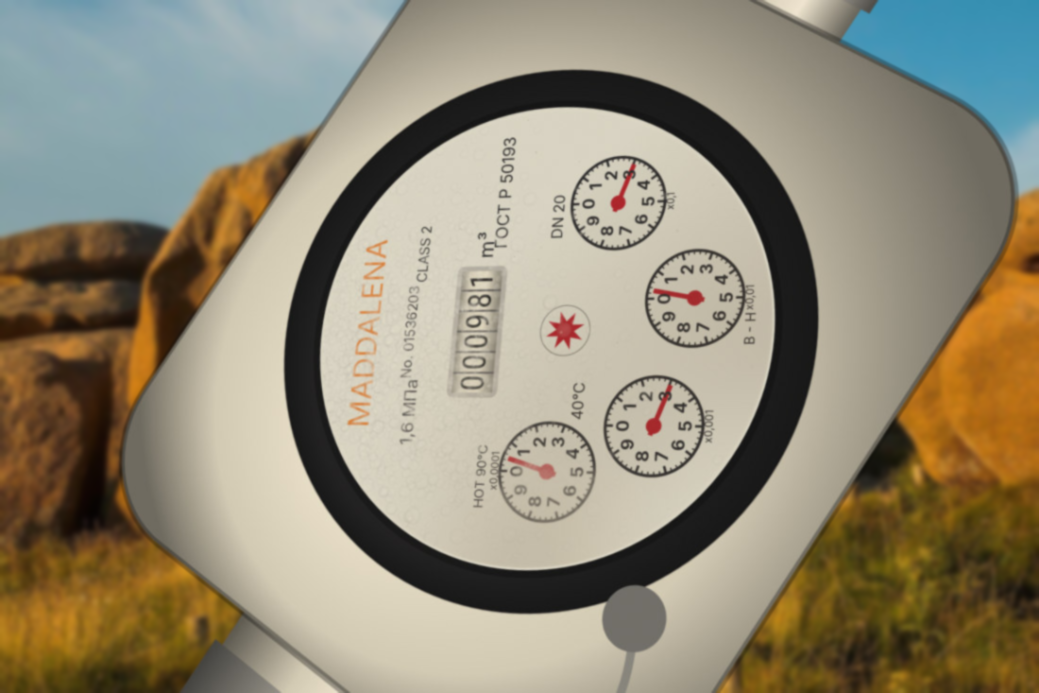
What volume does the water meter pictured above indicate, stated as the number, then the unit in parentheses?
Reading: 981.3030 (m³)
